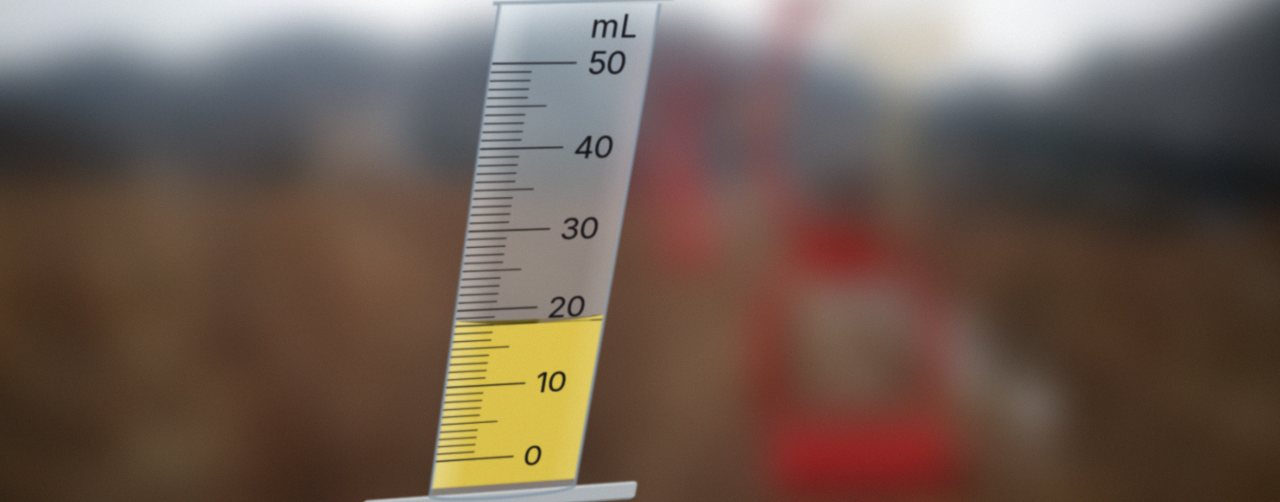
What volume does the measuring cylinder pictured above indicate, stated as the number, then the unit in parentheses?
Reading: 18 (mL)
